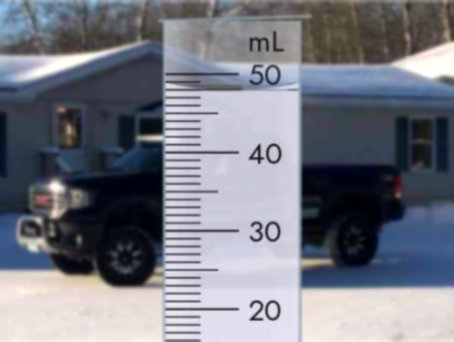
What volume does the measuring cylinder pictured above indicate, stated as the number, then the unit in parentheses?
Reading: 48 (mL)
